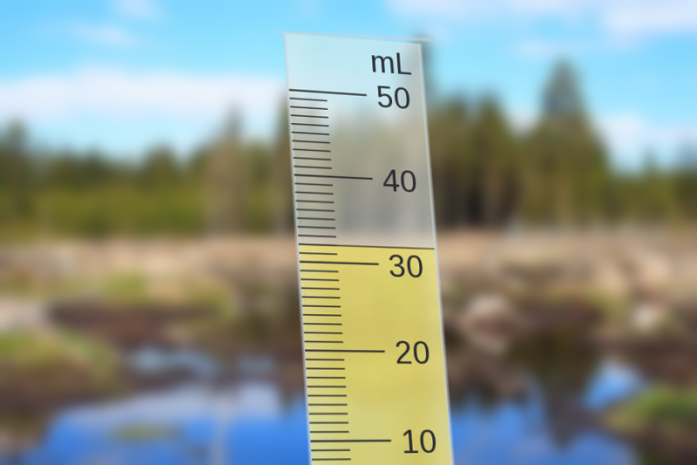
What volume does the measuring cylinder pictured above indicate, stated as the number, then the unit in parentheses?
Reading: 32 (mL)
